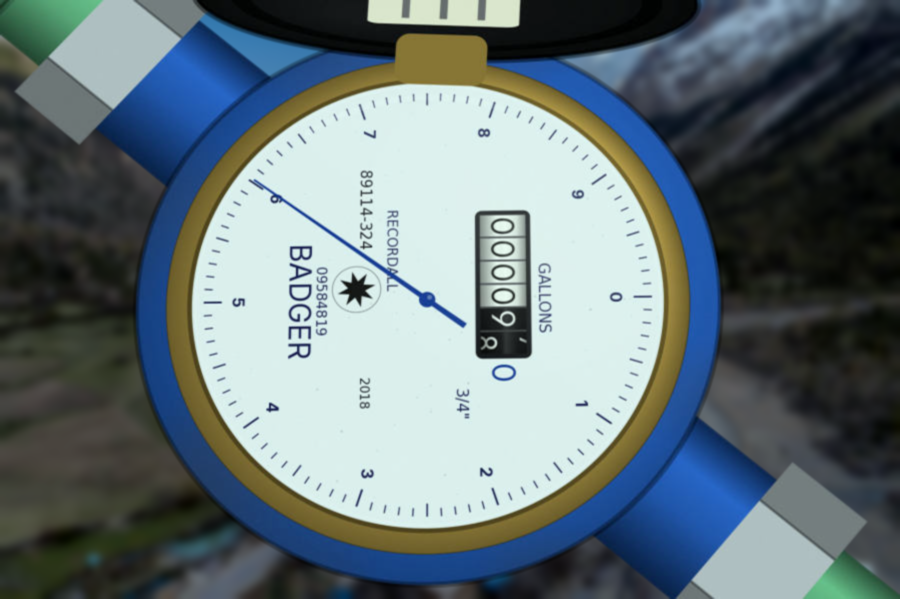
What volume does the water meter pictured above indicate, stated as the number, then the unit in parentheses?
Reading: 976.0 (gal)
